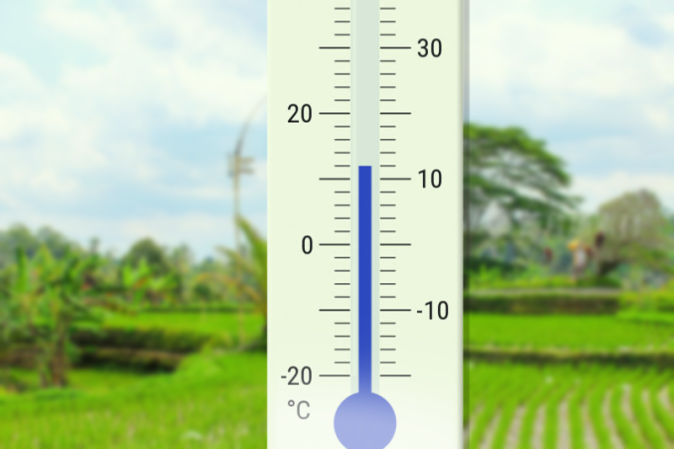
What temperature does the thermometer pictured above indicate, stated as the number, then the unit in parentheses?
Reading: 12 (°C)
